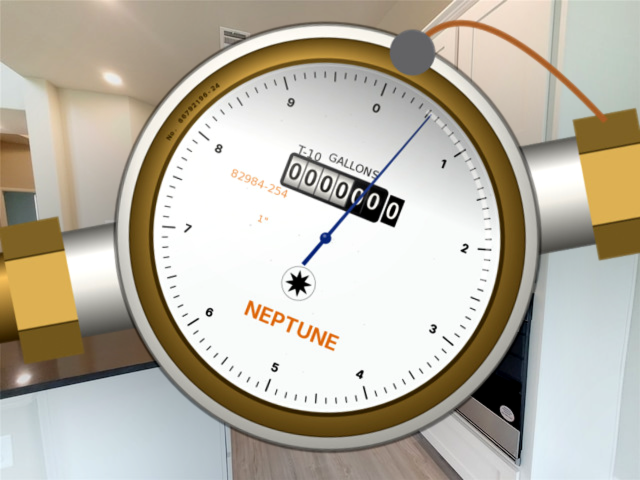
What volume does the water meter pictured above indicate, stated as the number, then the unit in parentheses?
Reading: 0.5 (gal)
